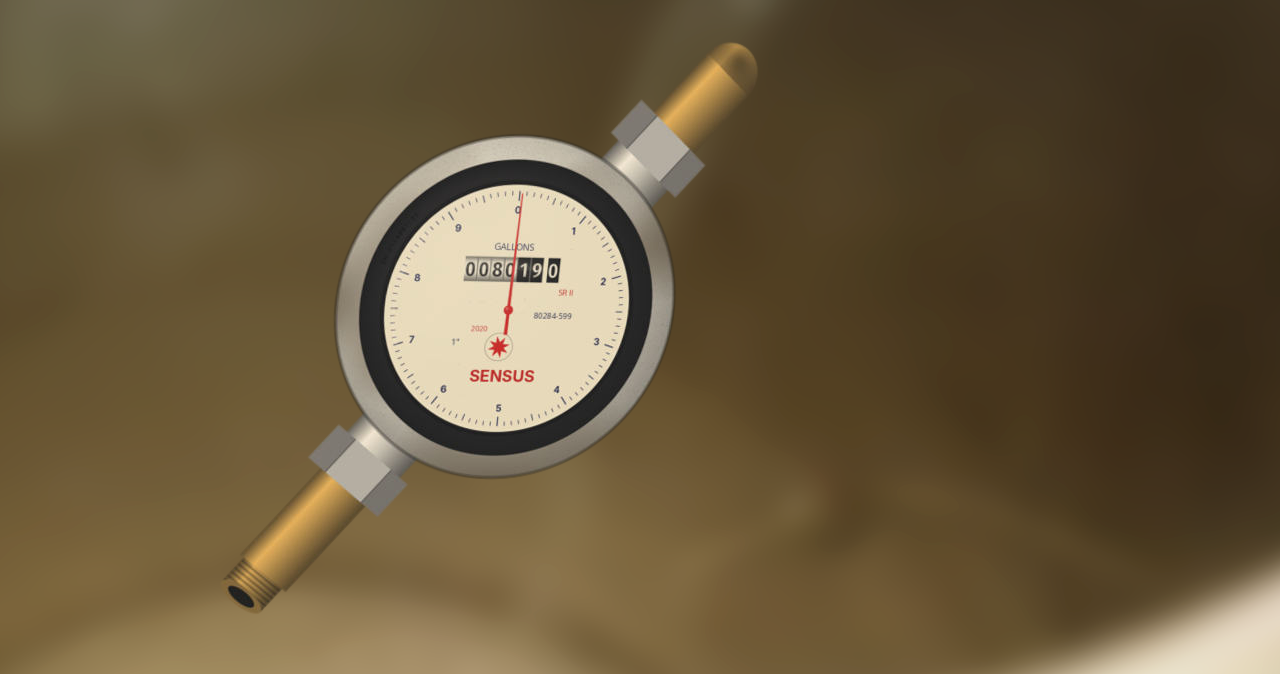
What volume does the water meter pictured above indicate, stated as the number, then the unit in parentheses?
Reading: 80190.0 (gal)
